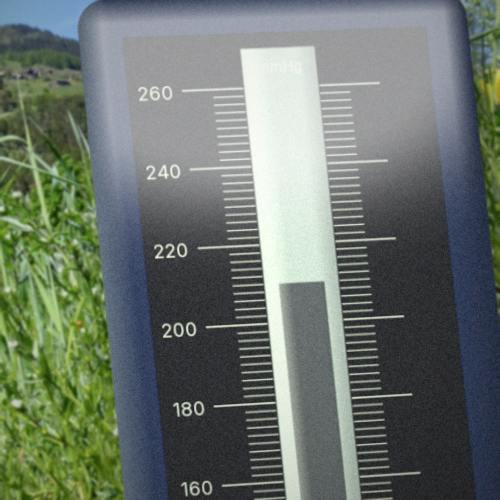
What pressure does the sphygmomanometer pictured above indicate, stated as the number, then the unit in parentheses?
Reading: 210 (mmHg)
